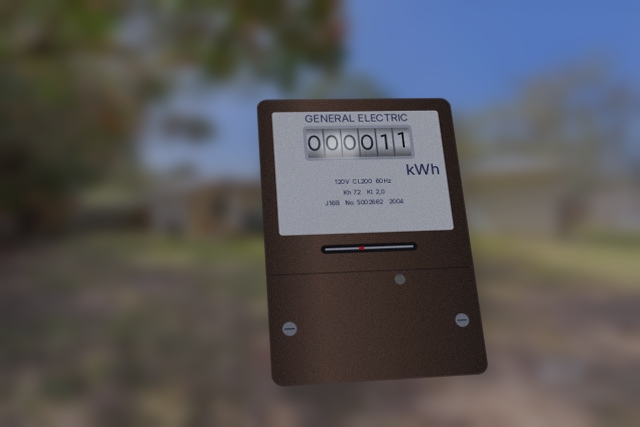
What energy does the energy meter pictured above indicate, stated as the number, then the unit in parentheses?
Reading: 11 (kWh)
